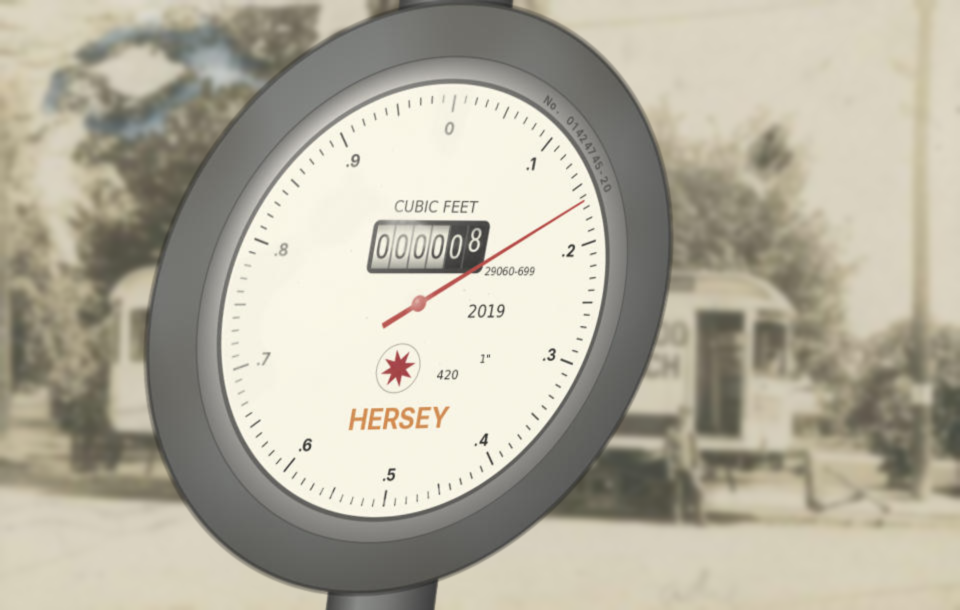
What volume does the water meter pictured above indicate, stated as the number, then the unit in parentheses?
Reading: 8.16 (ft³)
